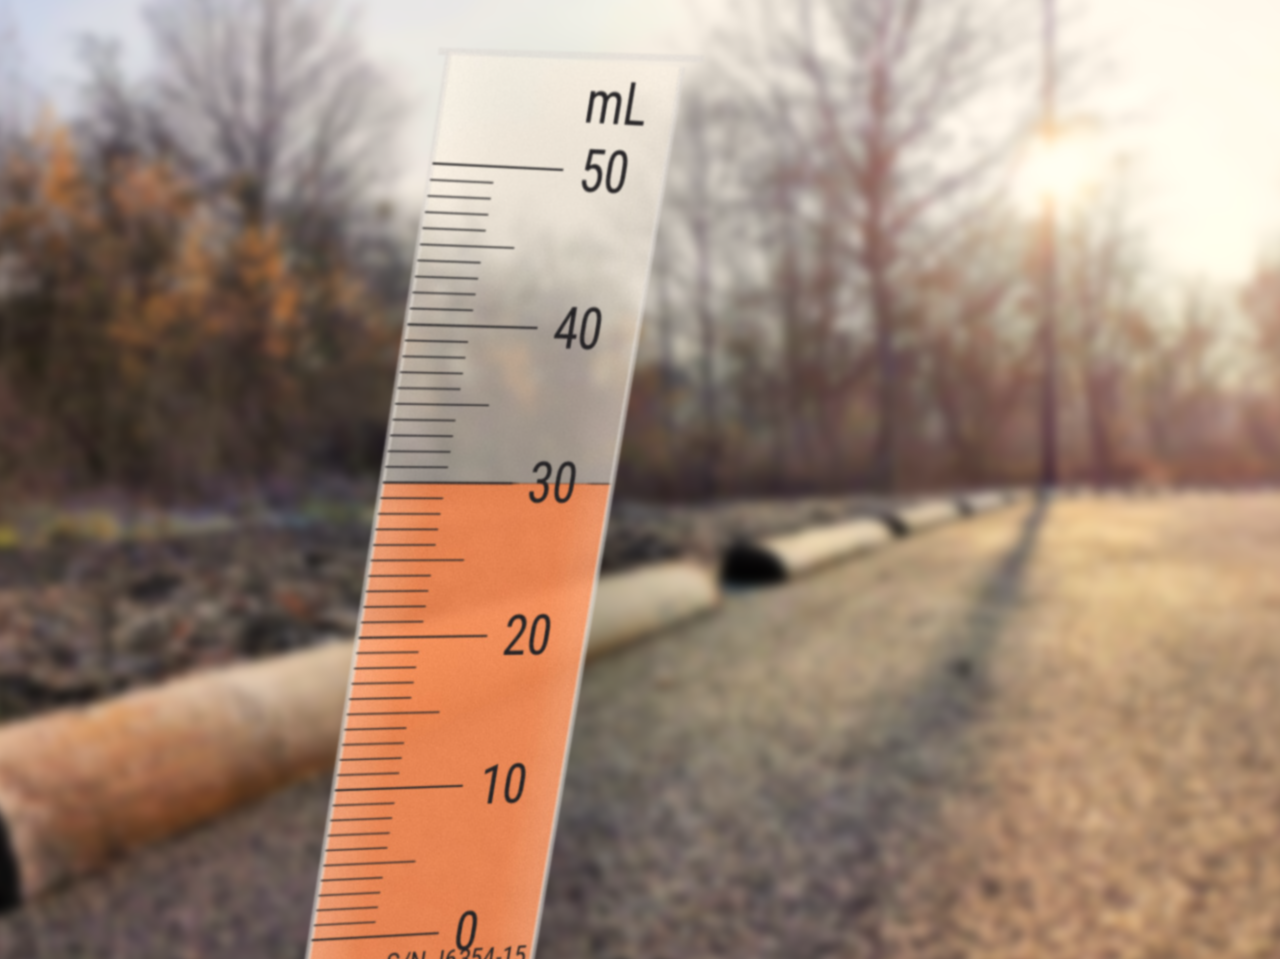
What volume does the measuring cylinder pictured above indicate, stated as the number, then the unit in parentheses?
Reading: 30 (mL)
